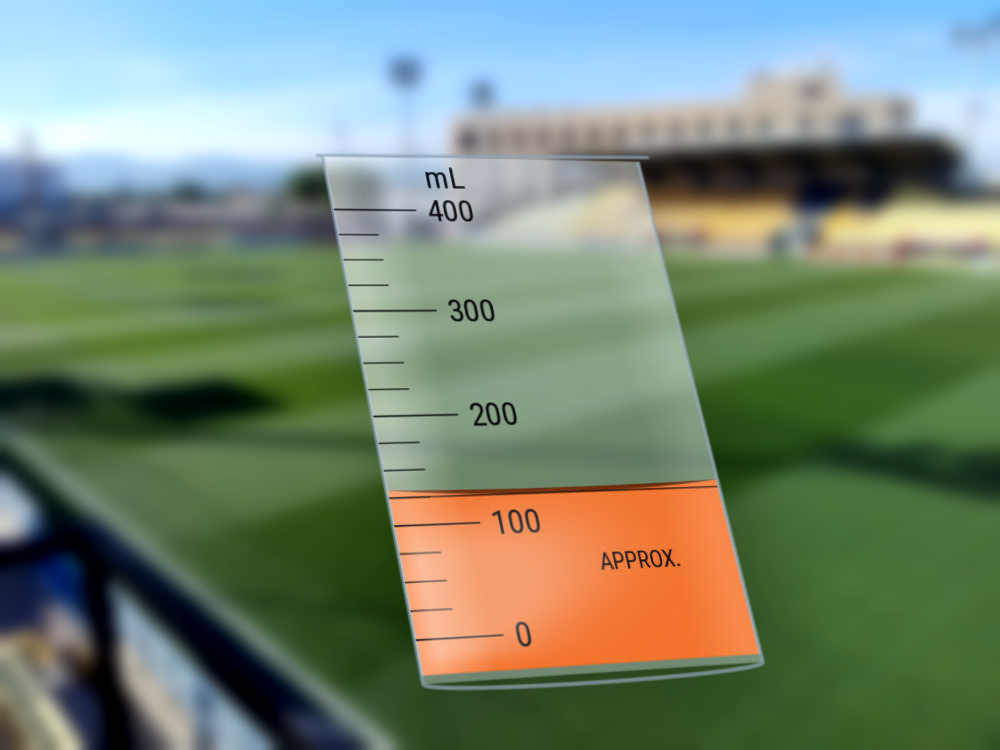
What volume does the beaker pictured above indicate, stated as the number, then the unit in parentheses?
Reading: 125 (mL)
